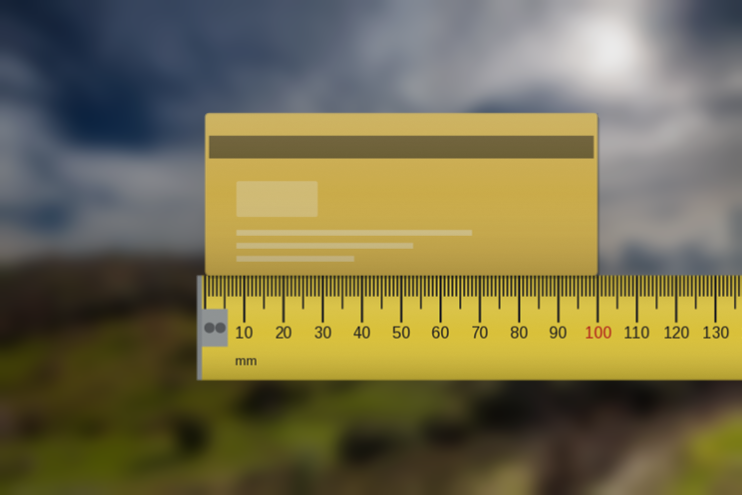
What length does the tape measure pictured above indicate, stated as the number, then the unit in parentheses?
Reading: 100 (mm)
